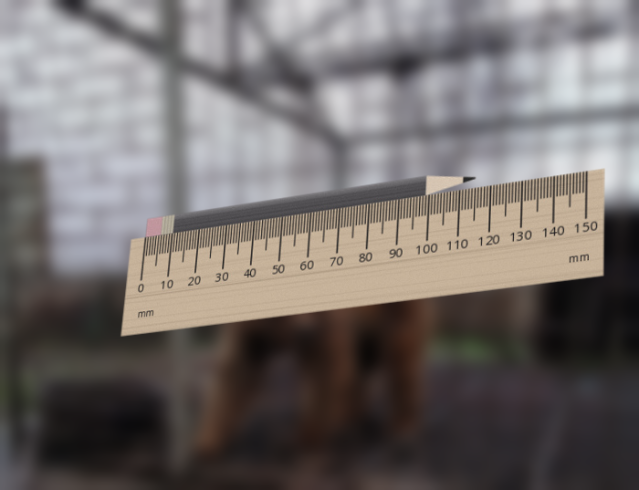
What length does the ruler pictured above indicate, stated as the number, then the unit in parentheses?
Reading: 115 (mm)
